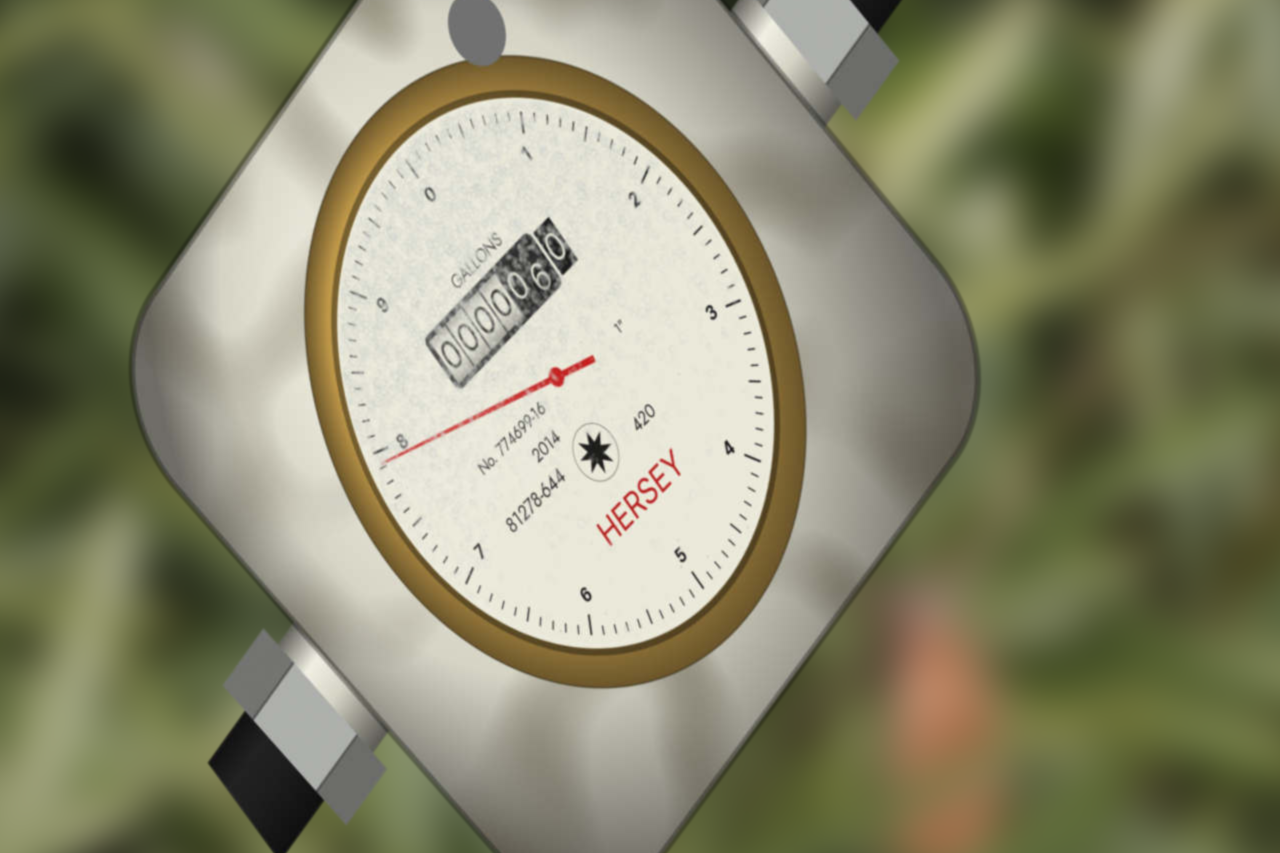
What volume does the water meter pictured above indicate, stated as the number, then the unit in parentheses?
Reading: 57.9 (gal)
